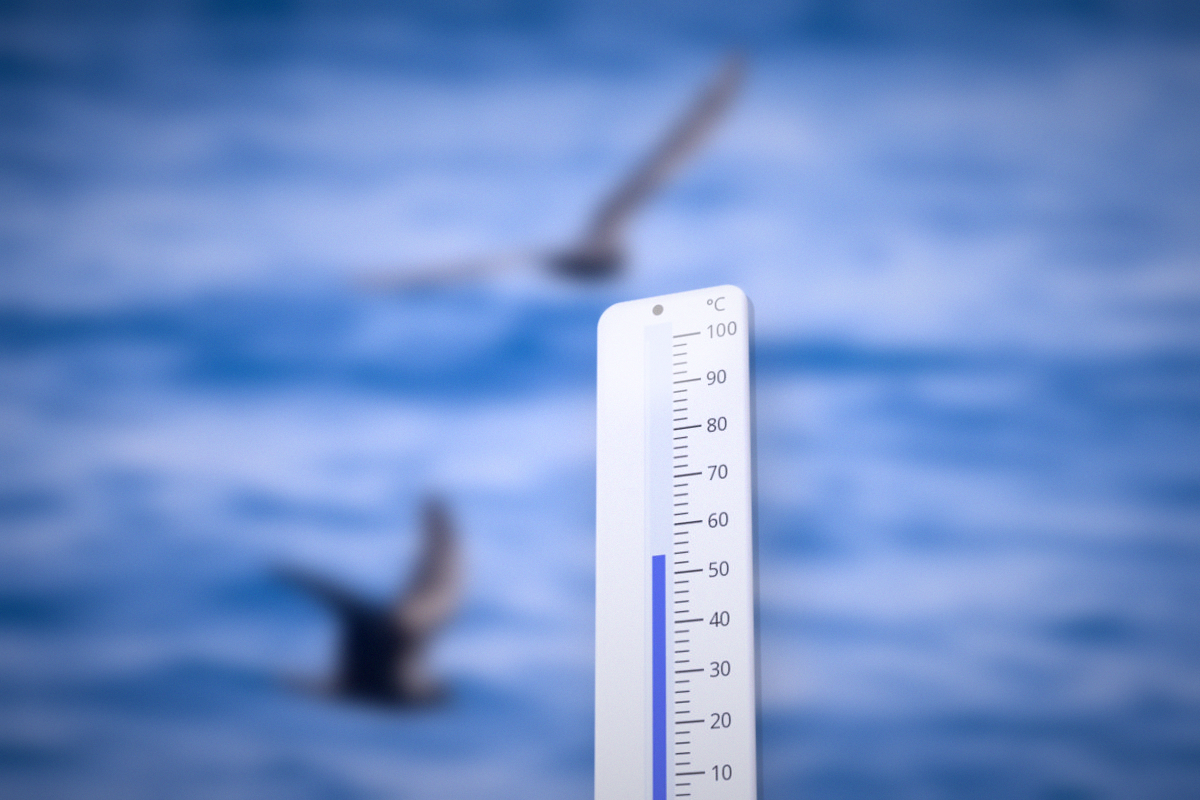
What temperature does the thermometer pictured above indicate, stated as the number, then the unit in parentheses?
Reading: 54 (°C)
